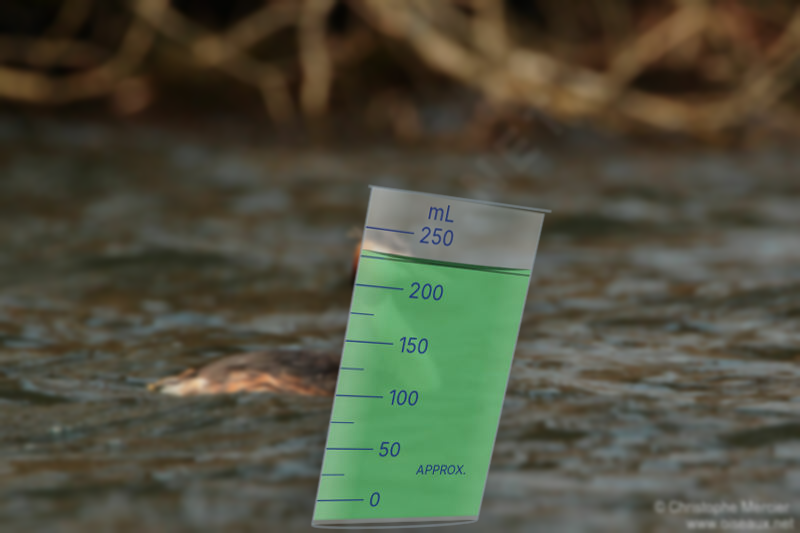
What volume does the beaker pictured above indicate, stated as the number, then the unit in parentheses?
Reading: 225 (mL)
